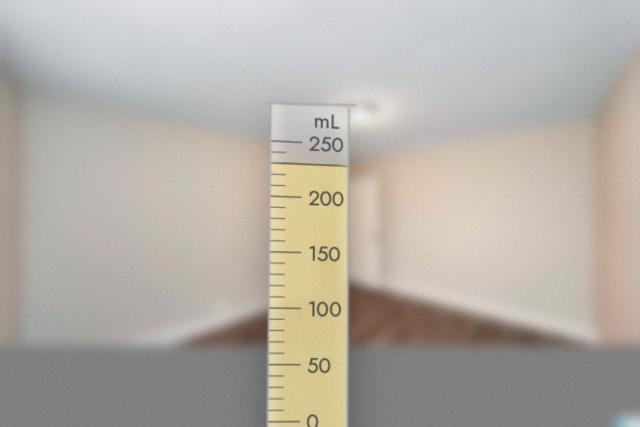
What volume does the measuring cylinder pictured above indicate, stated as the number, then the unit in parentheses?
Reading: 230 (mL)
